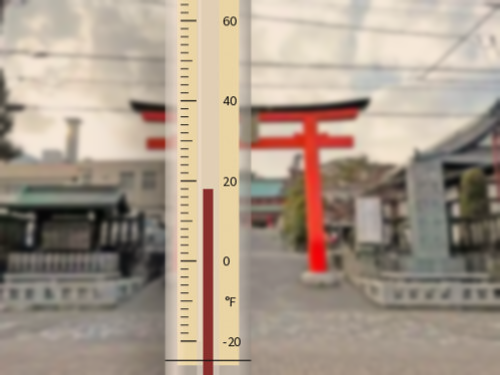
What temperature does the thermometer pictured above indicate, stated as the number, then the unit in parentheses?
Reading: 18 (°F)
